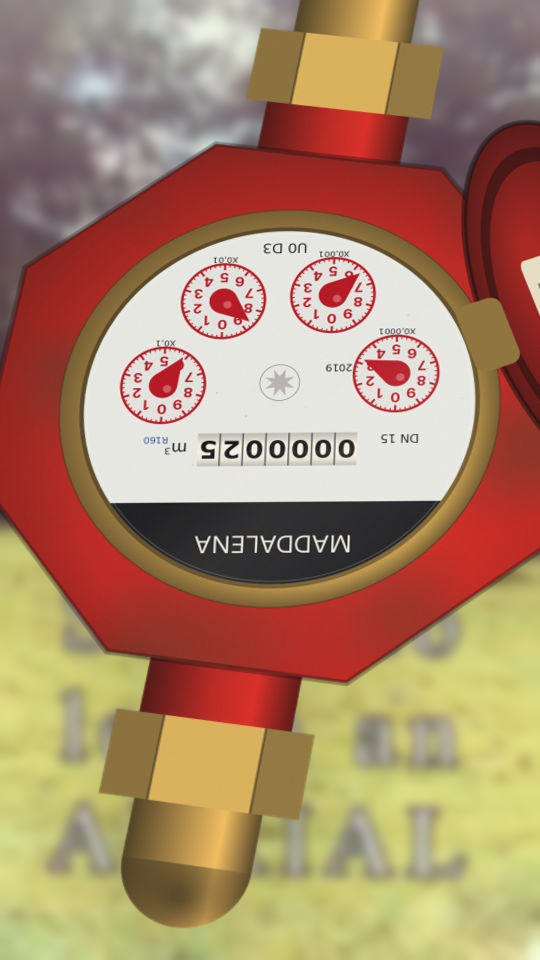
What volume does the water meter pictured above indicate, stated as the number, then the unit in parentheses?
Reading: 25.5863 (m³)
